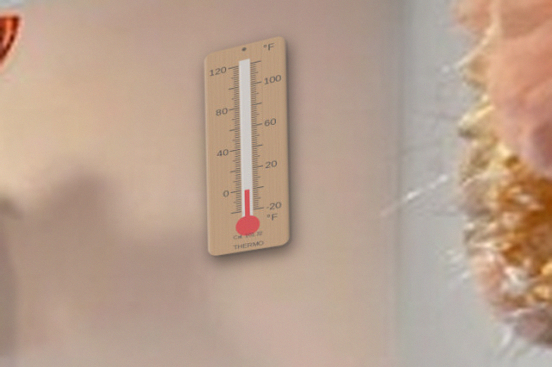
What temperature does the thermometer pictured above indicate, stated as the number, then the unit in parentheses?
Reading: 0 (°F)
